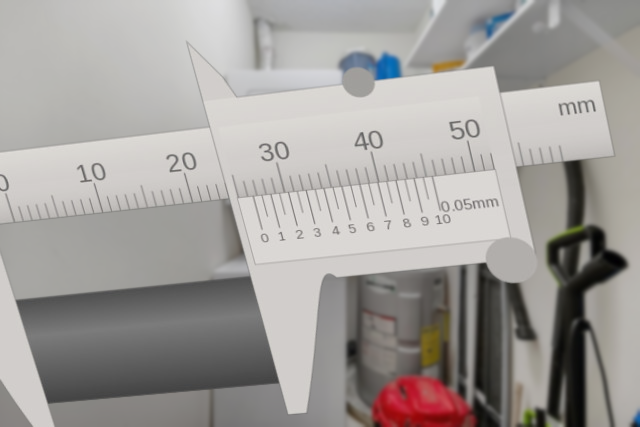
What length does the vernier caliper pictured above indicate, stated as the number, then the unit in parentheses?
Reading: 26.6 (mm)
